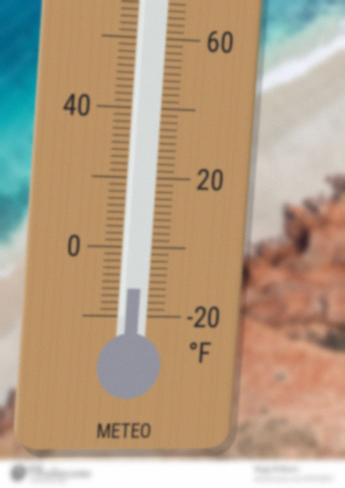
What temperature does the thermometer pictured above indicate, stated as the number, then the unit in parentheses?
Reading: -12 (°F)
